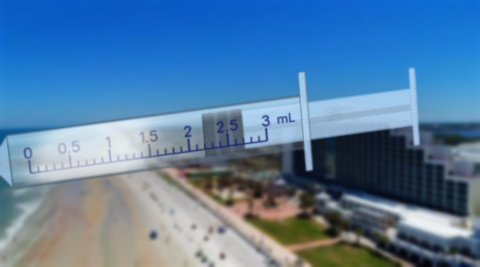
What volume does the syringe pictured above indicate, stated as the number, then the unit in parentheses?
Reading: 2.2 (mL)
